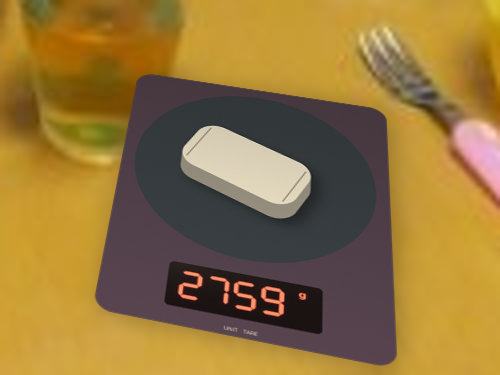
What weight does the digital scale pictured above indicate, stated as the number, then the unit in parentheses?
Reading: 2759 (g)
